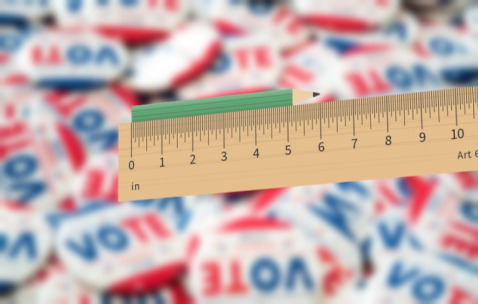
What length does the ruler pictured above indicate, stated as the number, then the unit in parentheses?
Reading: 6 (in)
